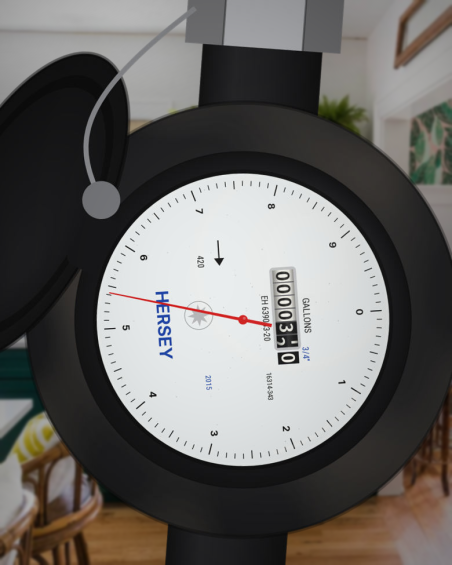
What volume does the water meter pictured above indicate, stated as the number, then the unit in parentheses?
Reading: 315.4 (gal)
